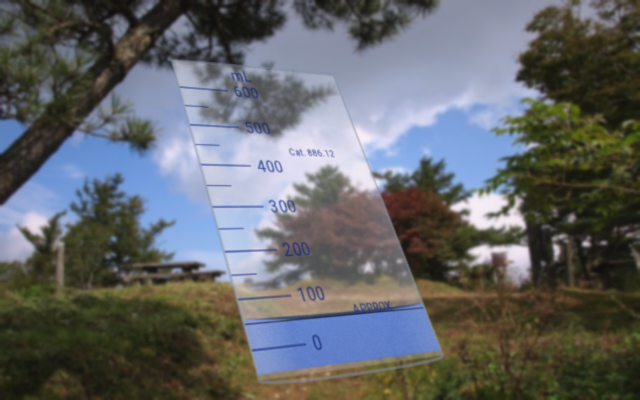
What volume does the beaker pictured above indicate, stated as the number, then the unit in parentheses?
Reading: 50 (mL)
